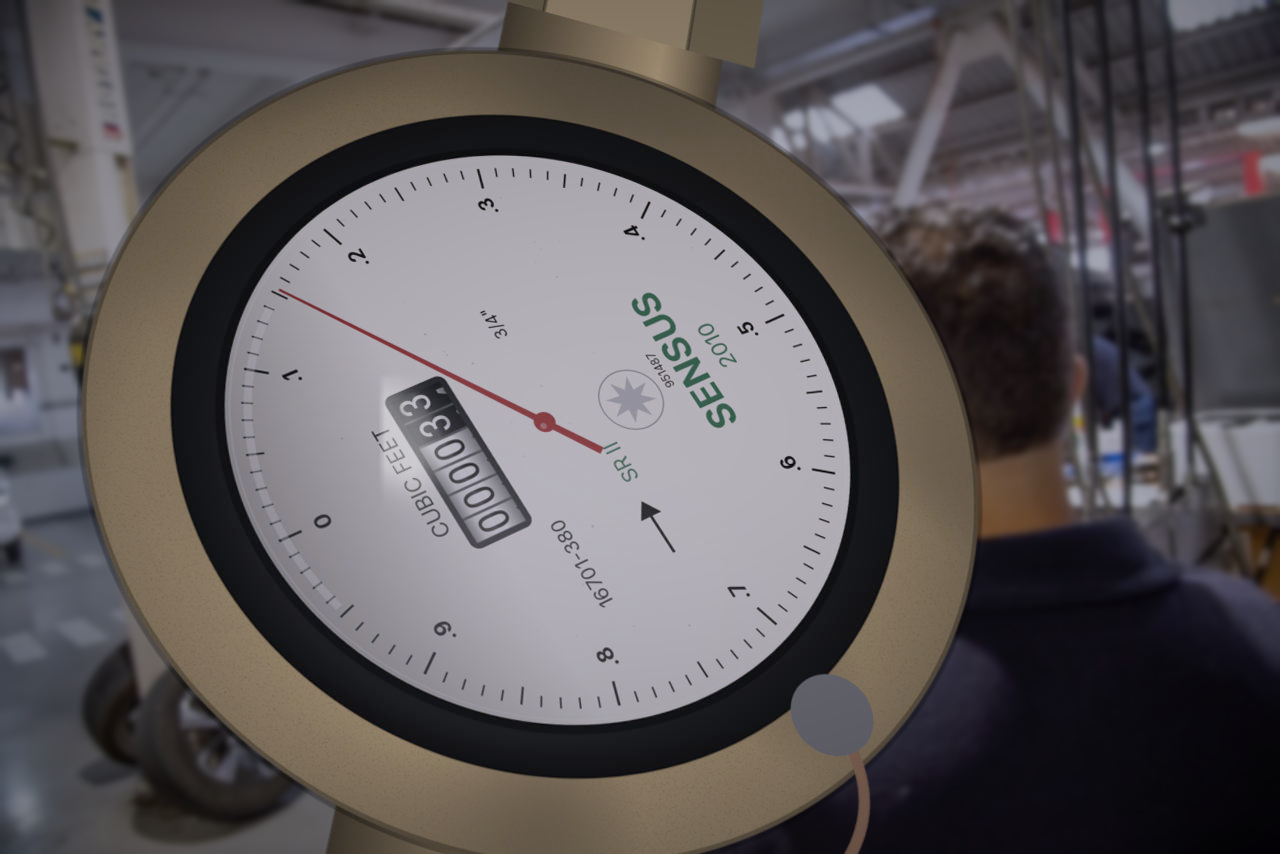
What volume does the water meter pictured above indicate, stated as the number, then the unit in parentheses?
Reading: 33.15 (ft³)
